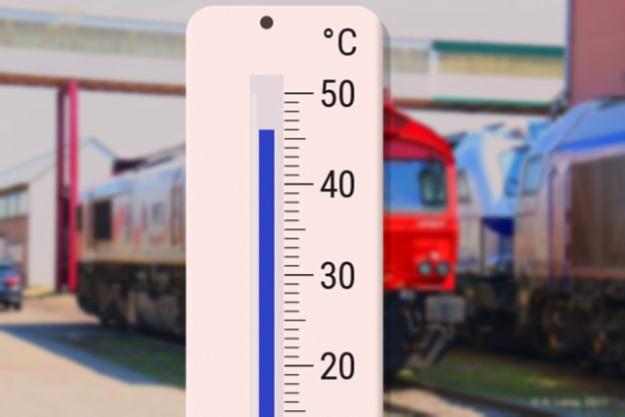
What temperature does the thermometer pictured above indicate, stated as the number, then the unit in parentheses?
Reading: 46 (°C)
